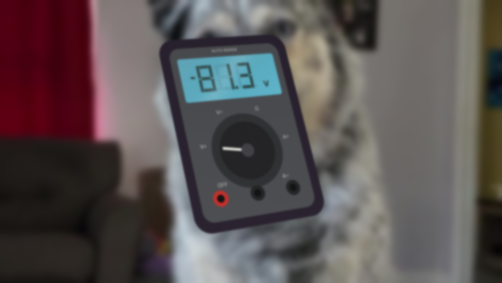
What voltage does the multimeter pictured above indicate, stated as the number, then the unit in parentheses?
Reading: -81.3 (V)
